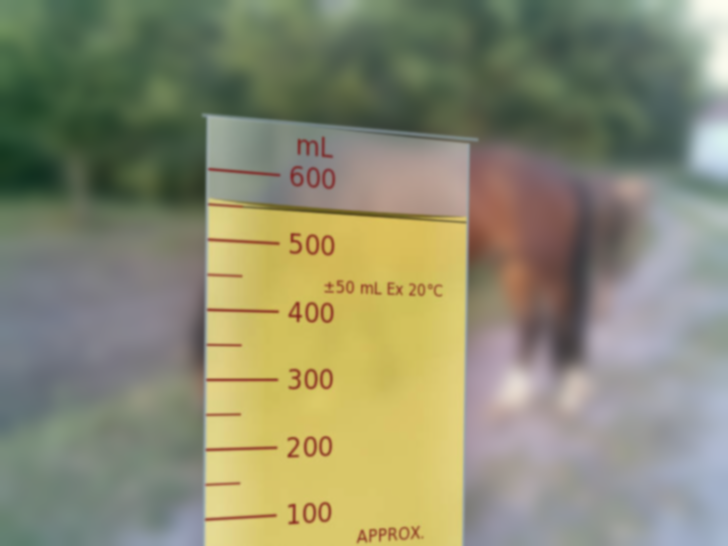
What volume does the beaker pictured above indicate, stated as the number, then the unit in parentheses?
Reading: 550 (mL)
